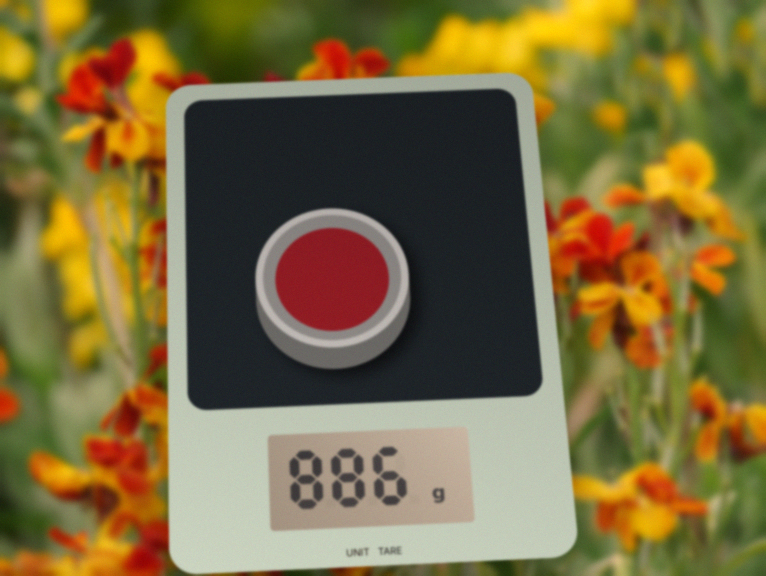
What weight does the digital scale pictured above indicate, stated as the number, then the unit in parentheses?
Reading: 886 (g)
